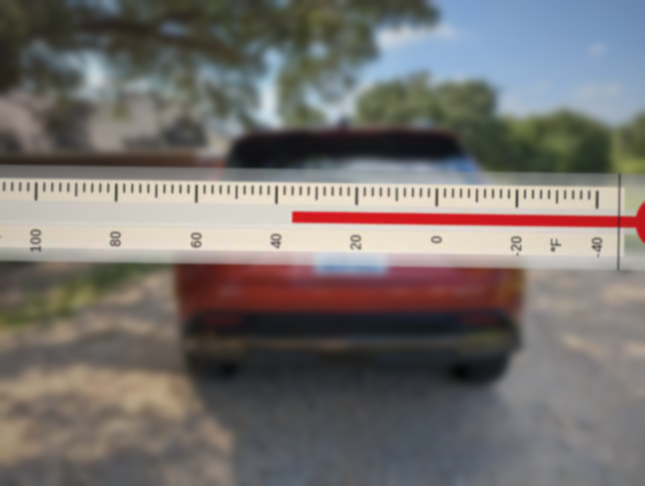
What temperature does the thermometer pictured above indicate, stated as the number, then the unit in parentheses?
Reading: 36 (°F)
